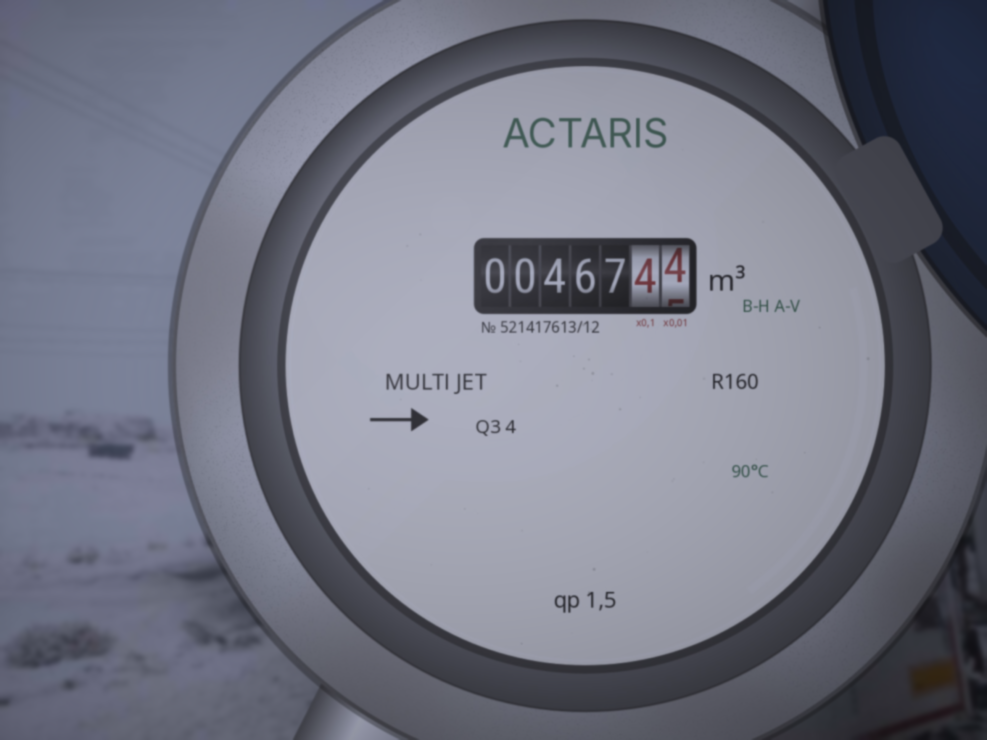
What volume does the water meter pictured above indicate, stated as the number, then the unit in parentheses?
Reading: 467.44 (m³)
